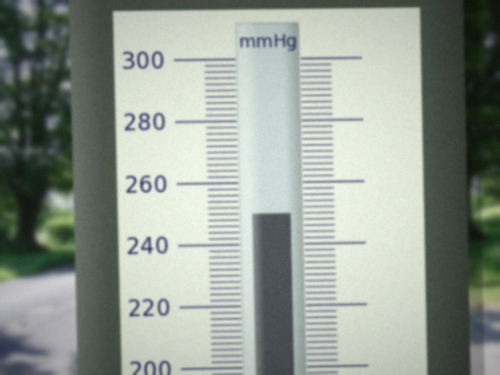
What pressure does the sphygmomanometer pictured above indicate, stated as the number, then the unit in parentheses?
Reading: 250 (mmHg)
